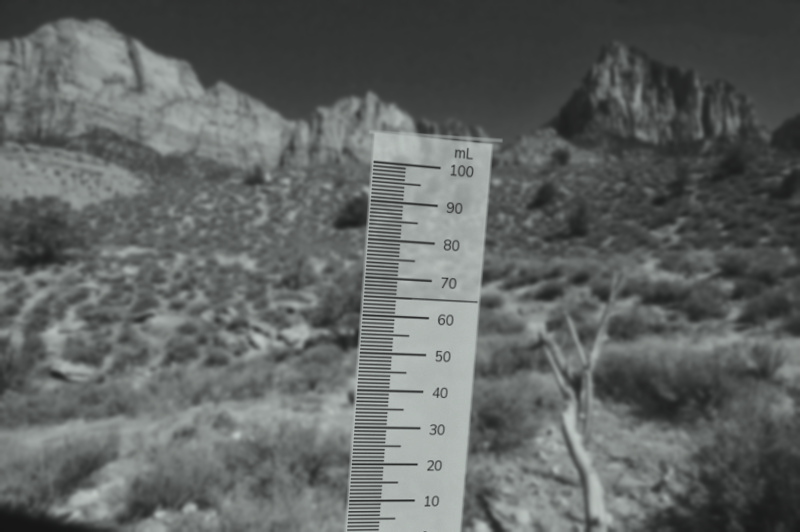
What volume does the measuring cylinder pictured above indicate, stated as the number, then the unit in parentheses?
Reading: 65 (mL)
